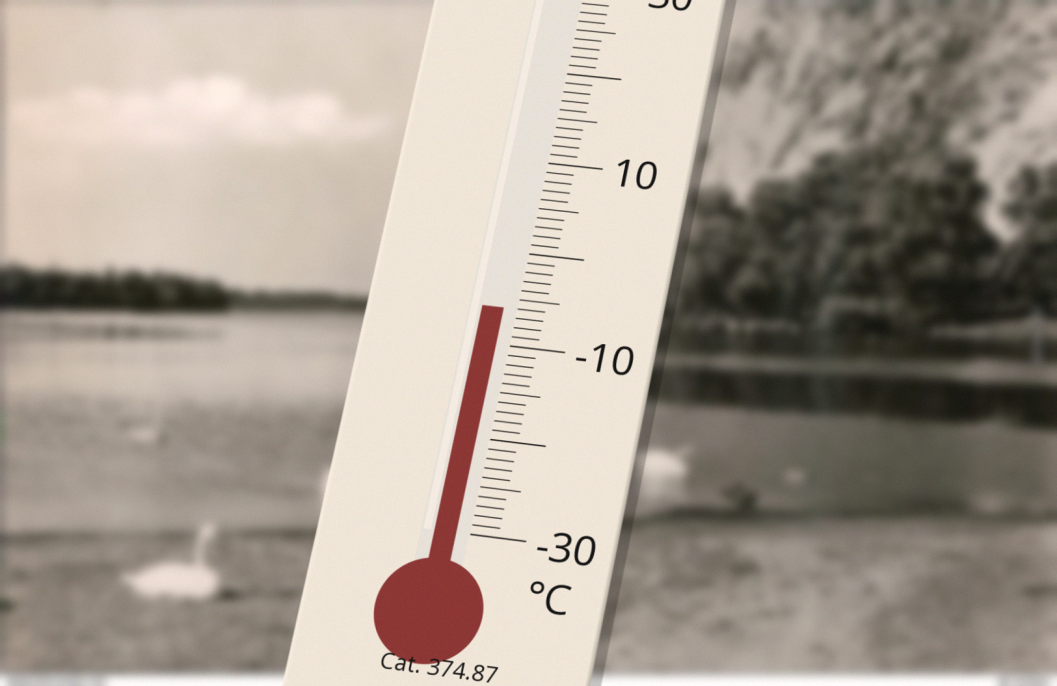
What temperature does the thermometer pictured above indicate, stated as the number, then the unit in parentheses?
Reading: -6 (°C)
